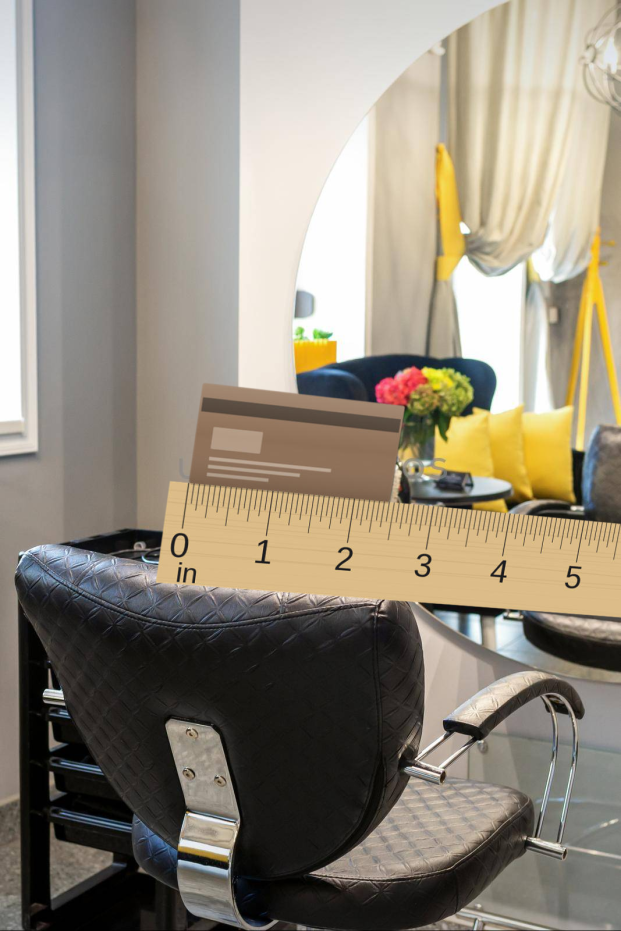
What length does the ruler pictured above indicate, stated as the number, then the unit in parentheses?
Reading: 2.4375 (in)
